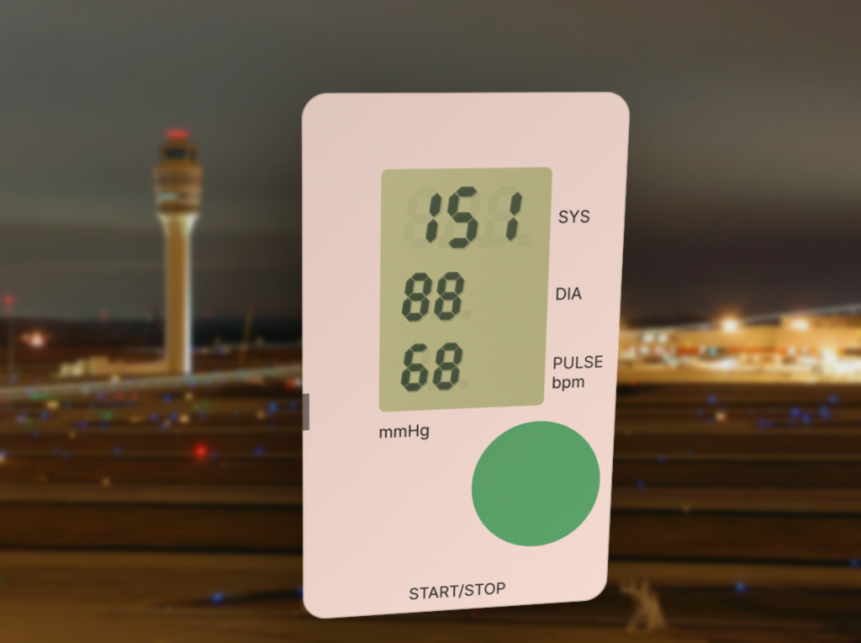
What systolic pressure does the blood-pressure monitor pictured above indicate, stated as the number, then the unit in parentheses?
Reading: 151 (mmHg)
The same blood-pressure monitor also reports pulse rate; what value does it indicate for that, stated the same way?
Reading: 68 (bpm)
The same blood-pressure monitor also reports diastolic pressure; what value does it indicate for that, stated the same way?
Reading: 88 (mmHg)
